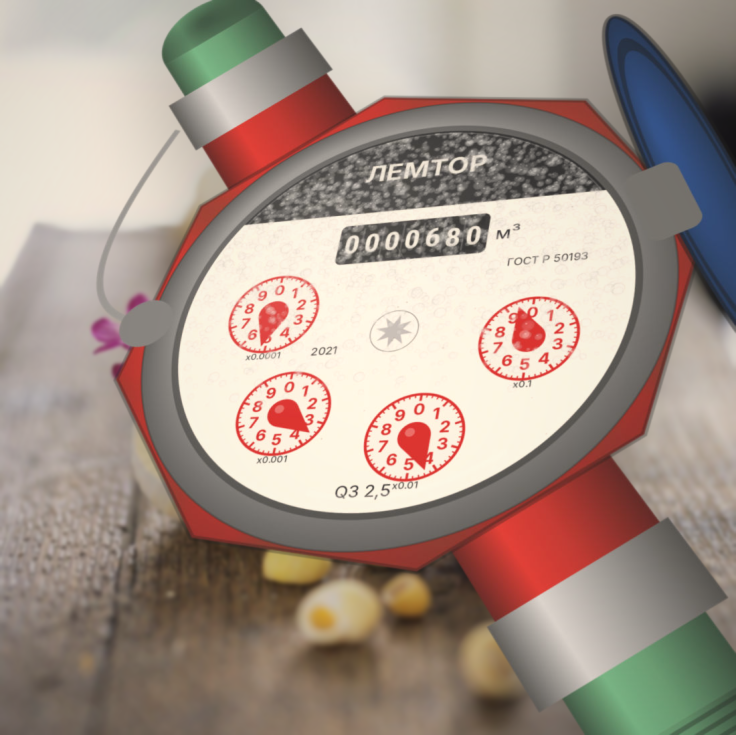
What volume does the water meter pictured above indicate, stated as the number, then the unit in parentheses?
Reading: 679.9435 (m³)
